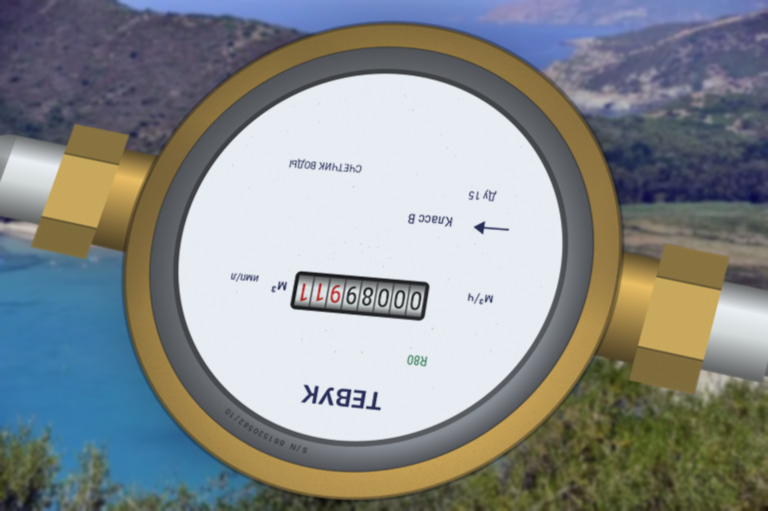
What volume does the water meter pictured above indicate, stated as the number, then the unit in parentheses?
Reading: 89.911 (m³)
